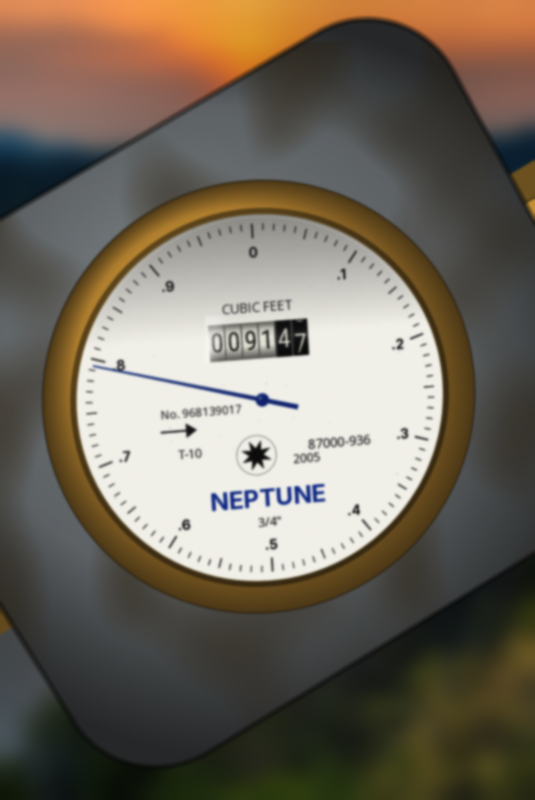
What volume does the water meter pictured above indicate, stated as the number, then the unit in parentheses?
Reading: 9146.79 (ft³)
